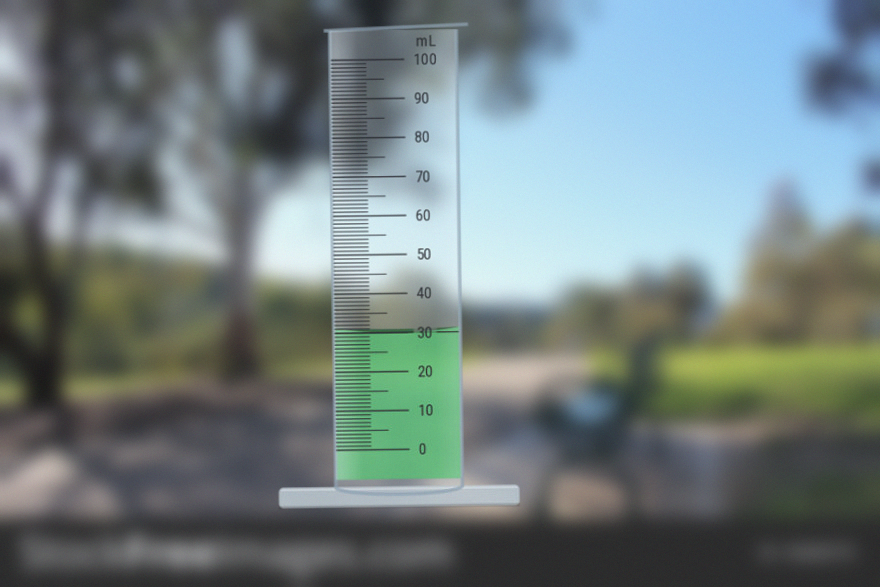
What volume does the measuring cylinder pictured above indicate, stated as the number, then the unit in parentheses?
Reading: 30 (mL)
